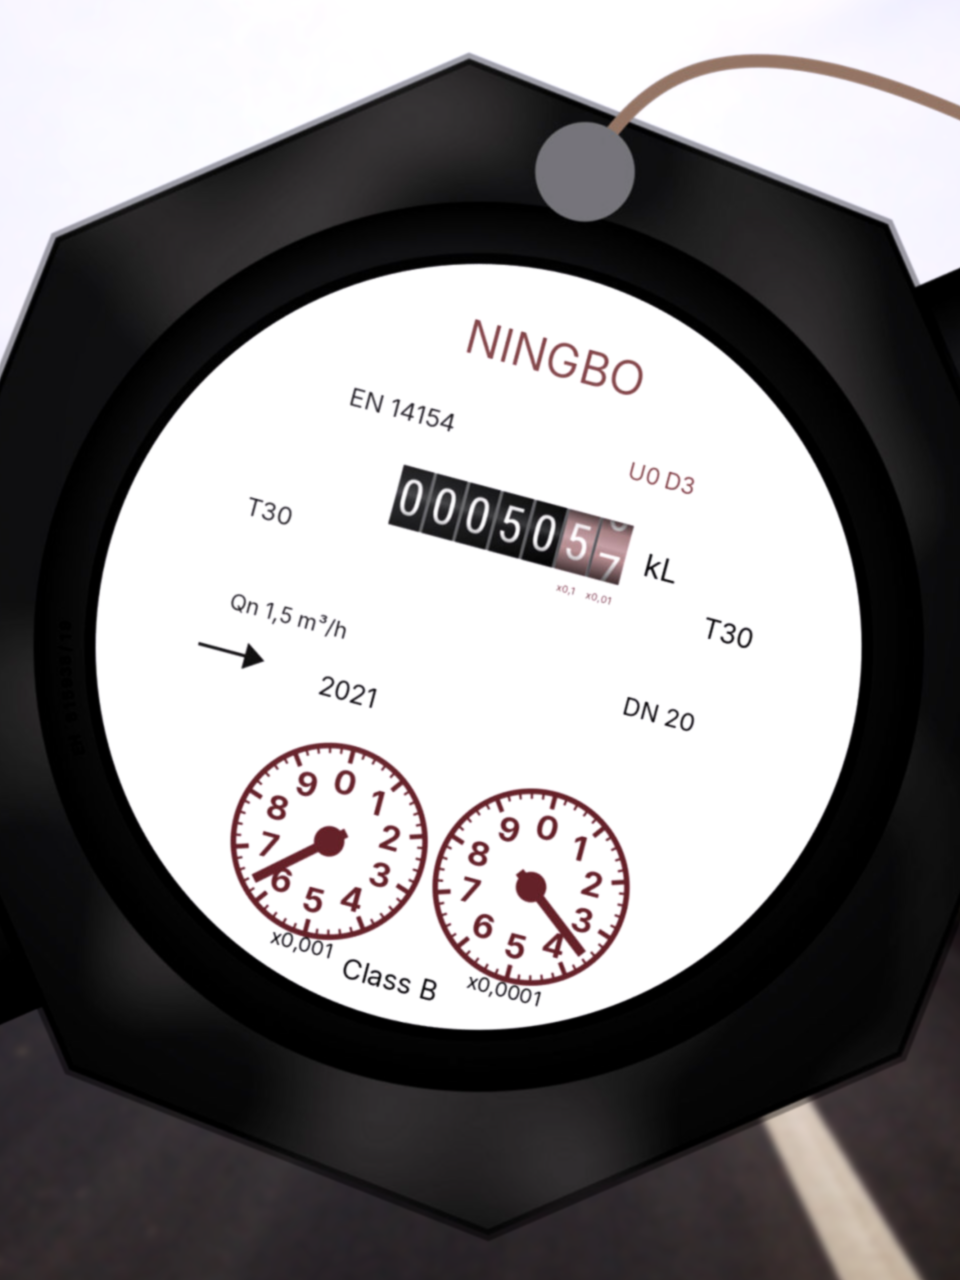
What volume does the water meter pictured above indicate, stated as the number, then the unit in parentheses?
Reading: 50.5663 (kL)
